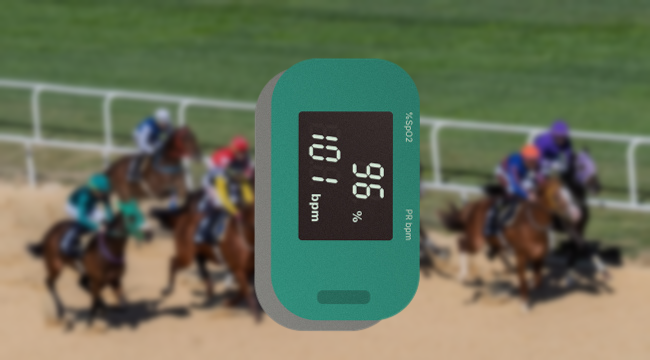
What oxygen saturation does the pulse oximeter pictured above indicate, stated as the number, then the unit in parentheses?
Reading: 96 (%)
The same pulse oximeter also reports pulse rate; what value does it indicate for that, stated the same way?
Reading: 101 (bpm)
